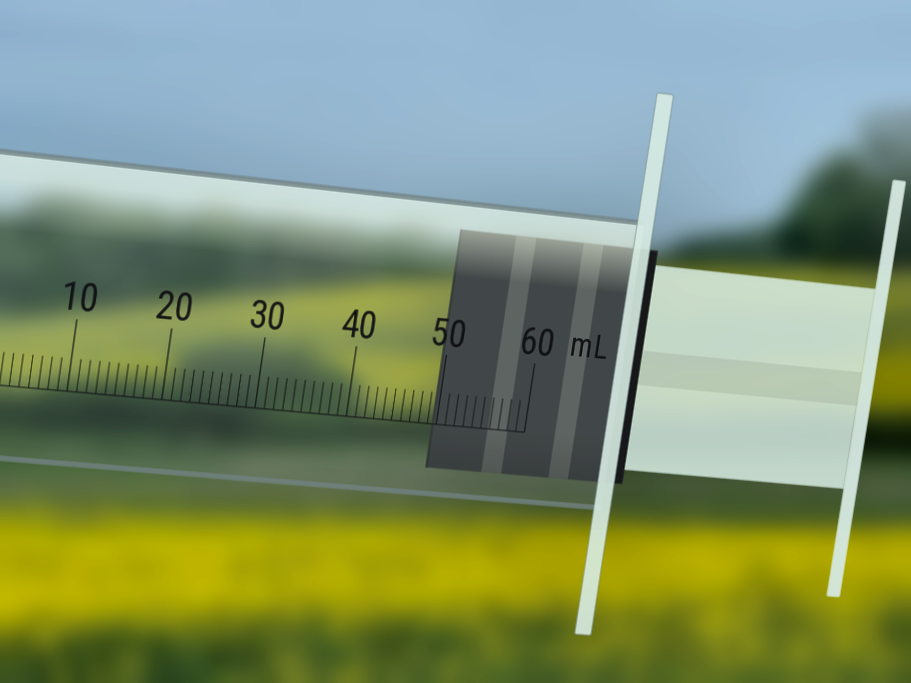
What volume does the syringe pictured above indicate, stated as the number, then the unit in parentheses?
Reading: 49.5 (mL)
